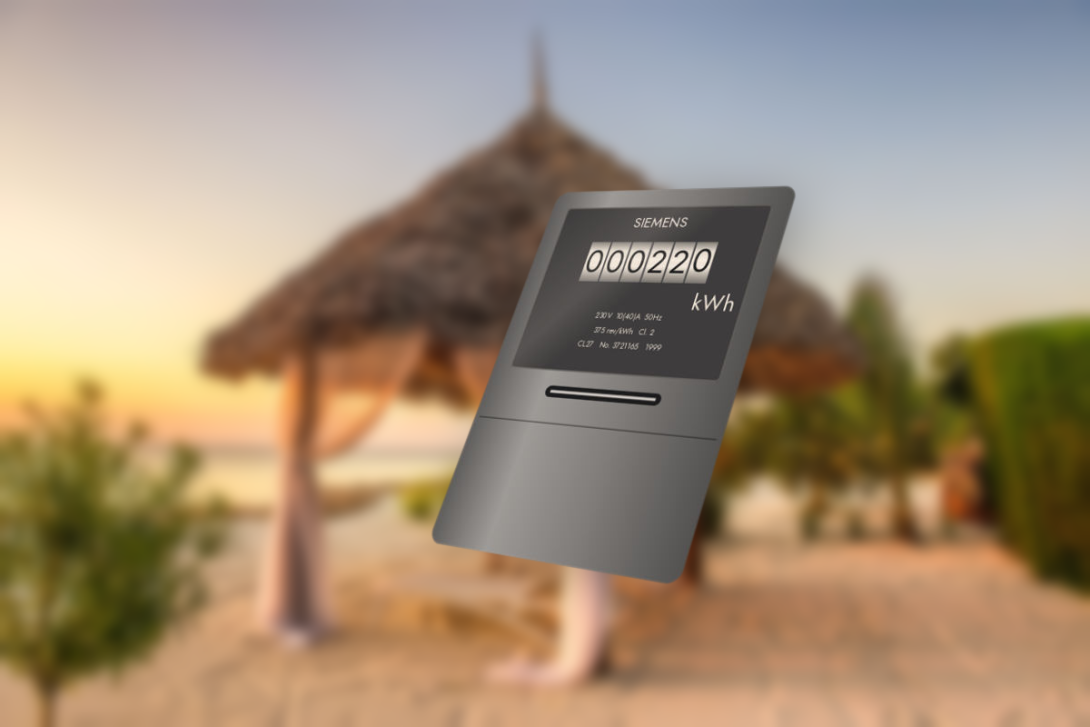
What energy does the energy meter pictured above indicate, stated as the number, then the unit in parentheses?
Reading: 220 (kWh)
